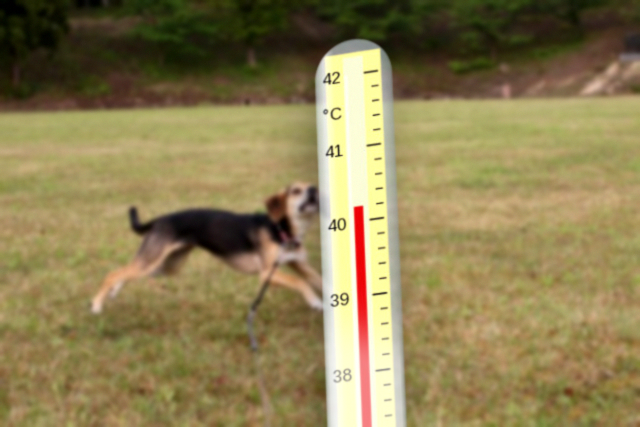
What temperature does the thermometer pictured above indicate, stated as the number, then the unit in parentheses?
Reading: 40.2 (°C)
